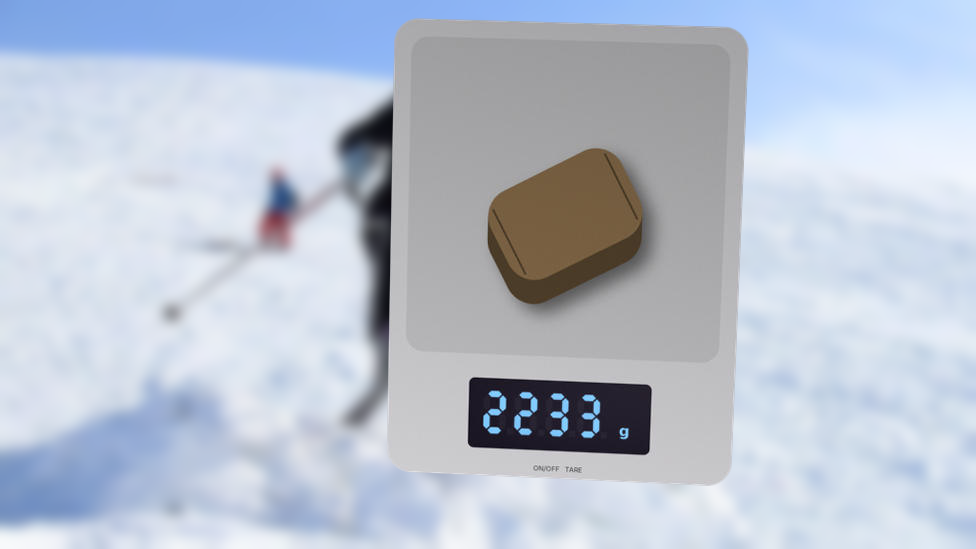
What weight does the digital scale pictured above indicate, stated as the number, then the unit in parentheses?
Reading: 2233 (g)
